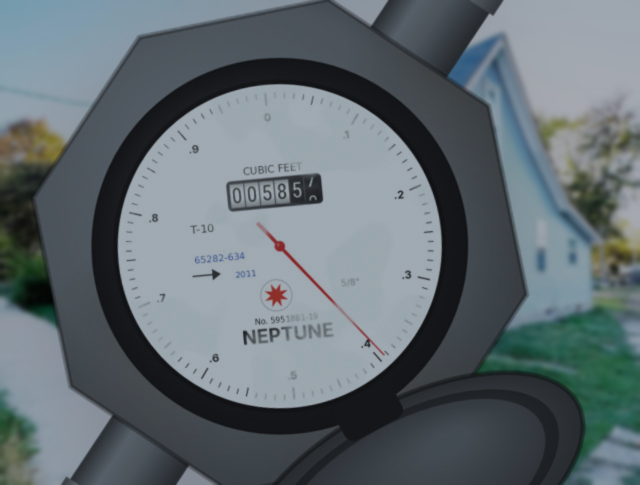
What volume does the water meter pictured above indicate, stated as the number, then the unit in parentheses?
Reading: 5857.39 (ft³)
